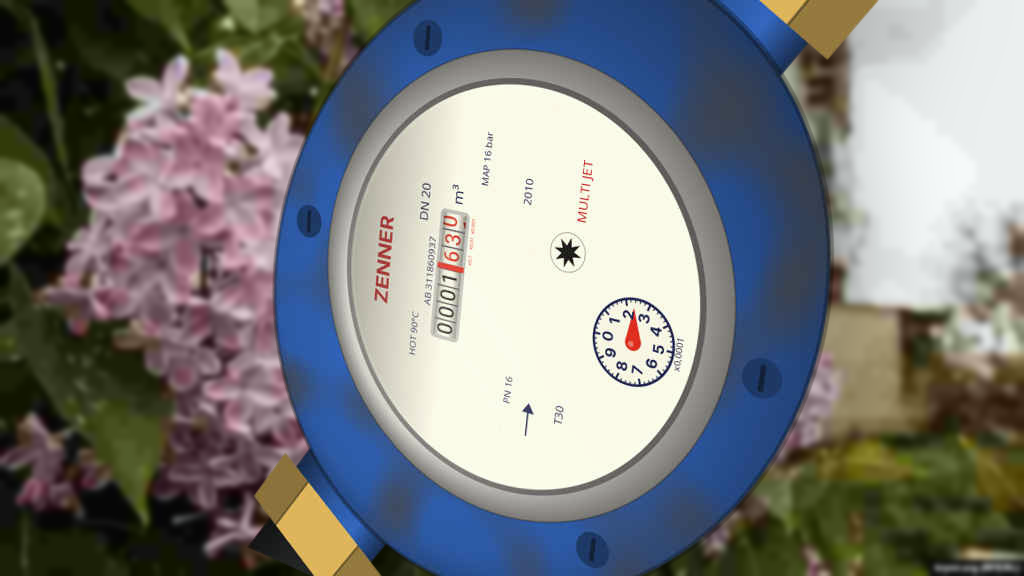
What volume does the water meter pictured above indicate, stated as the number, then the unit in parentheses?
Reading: 1.6302 (m³)
